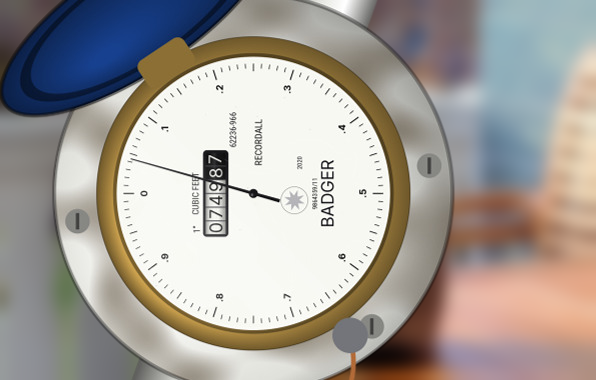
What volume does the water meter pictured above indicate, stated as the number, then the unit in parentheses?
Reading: 74987.04 (ft³)
